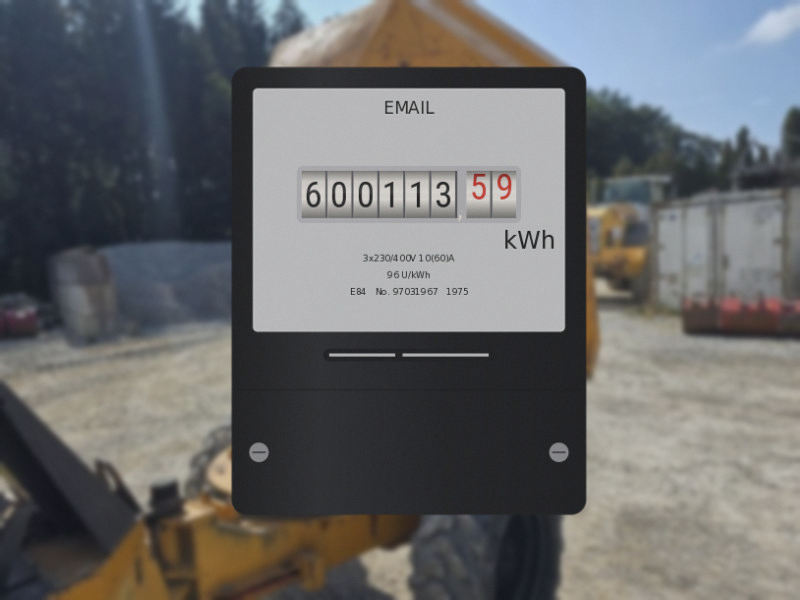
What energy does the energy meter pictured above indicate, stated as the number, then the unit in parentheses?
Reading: 600113.59 (kWh)
